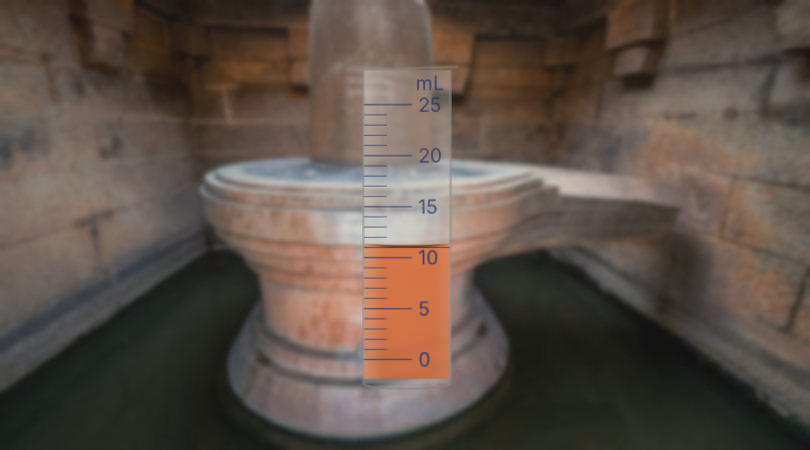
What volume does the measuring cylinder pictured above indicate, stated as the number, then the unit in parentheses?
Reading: 11 (mL)
